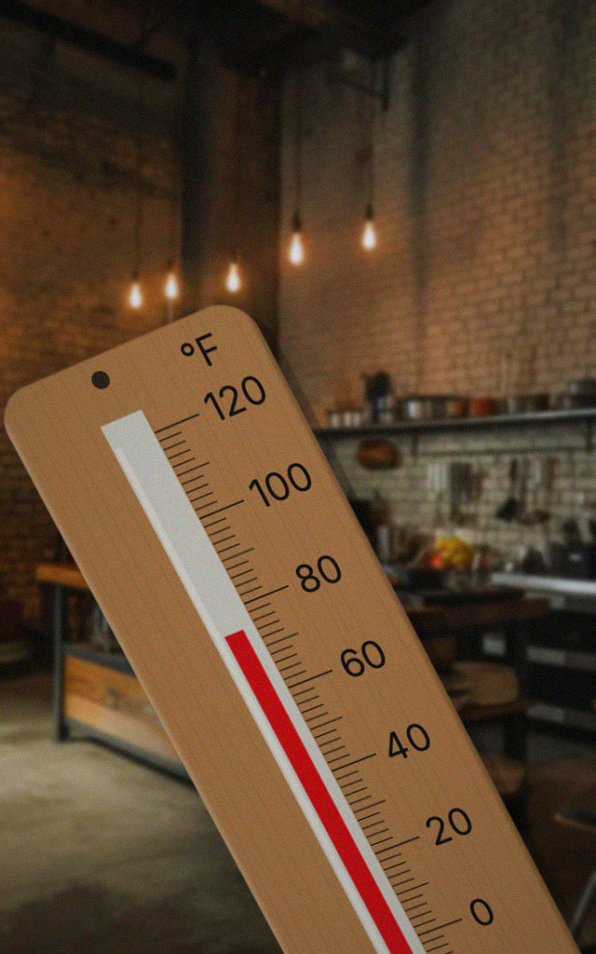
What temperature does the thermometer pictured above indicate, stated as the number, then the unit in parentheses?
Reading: 75 (°F)
